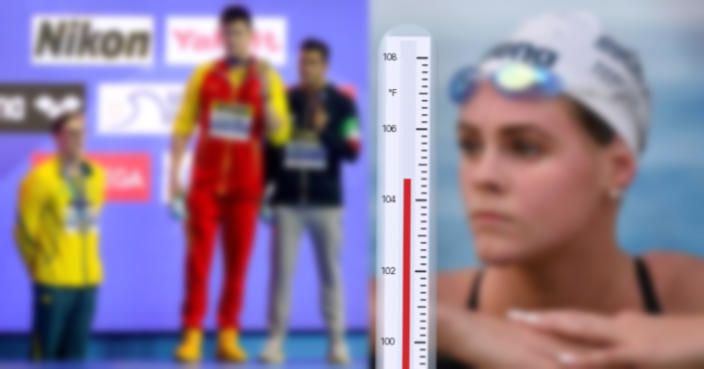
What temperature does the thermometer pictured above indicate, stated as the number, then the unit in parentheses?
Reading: 104.6 (°F)
